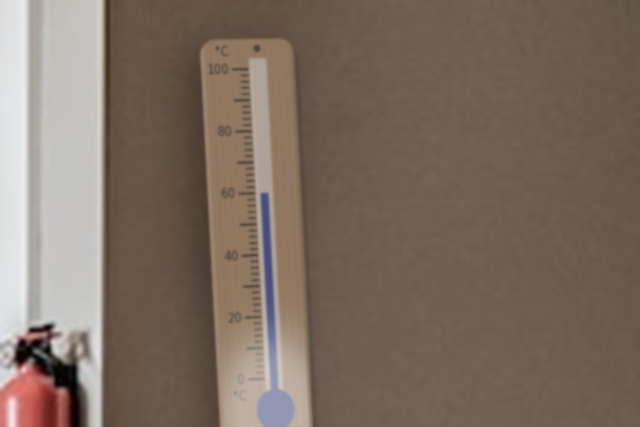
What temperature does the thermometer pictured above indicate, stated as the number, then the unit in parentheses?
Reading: 60 (°C)
